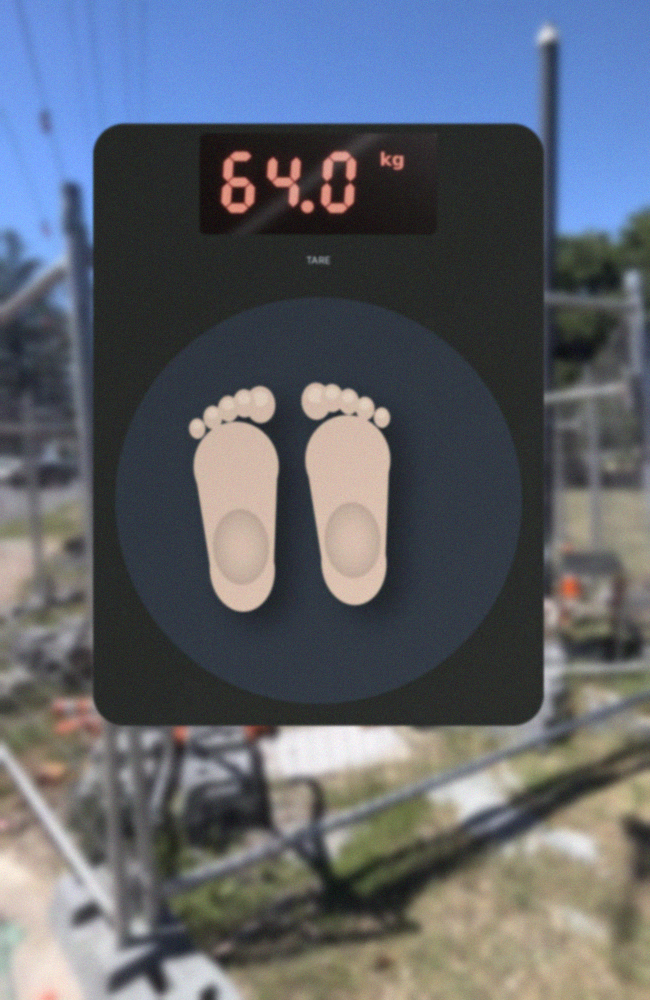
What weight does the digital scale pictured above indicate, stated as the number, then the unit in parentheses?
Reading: 64.0 (kg)
